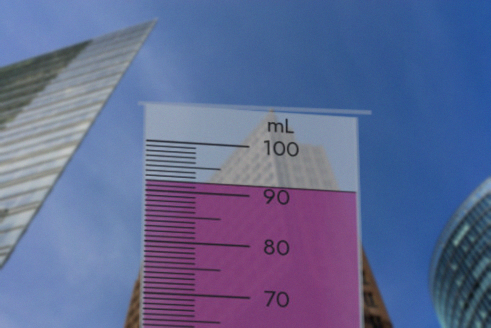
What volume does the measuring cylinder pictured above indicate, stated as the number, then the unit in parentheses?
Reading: 92 (mL)
